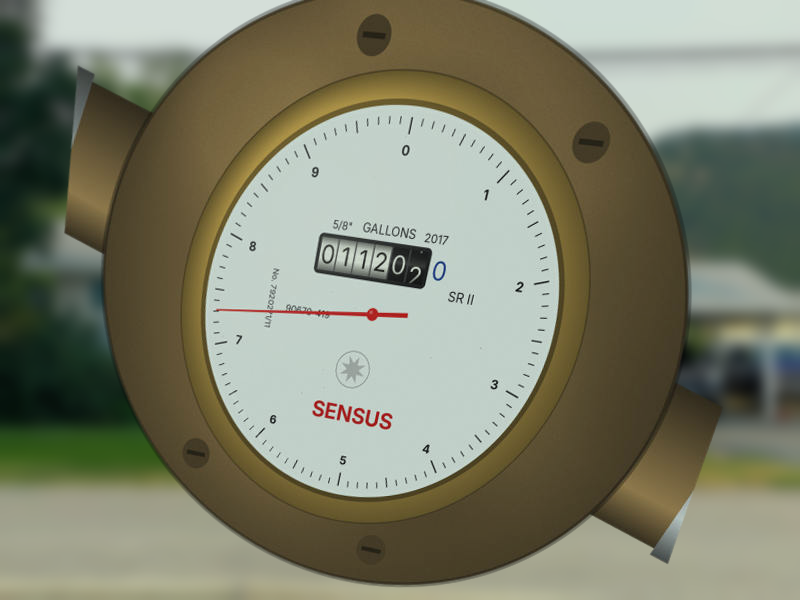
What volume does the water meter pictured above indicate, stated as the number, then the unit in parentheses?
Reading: 112017.3 (gal)
